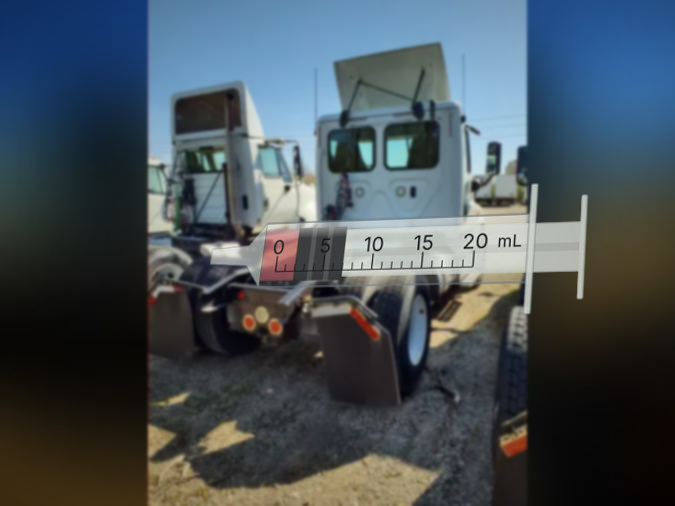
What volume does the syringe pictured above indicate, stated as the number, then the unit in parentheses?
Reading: 2 (mL)
